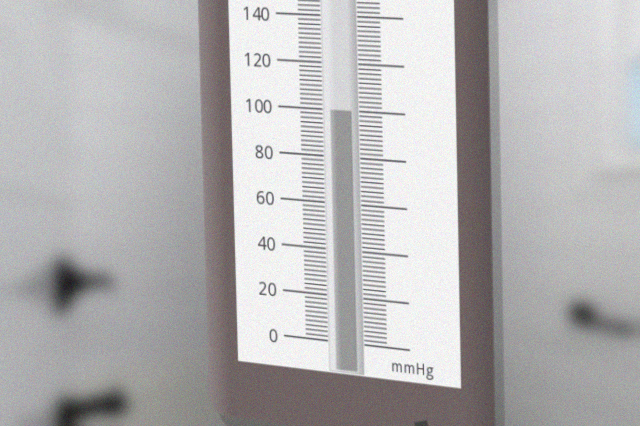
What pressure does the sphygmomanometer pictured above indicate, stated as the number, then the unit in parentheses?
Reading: 100 (mmHg)
